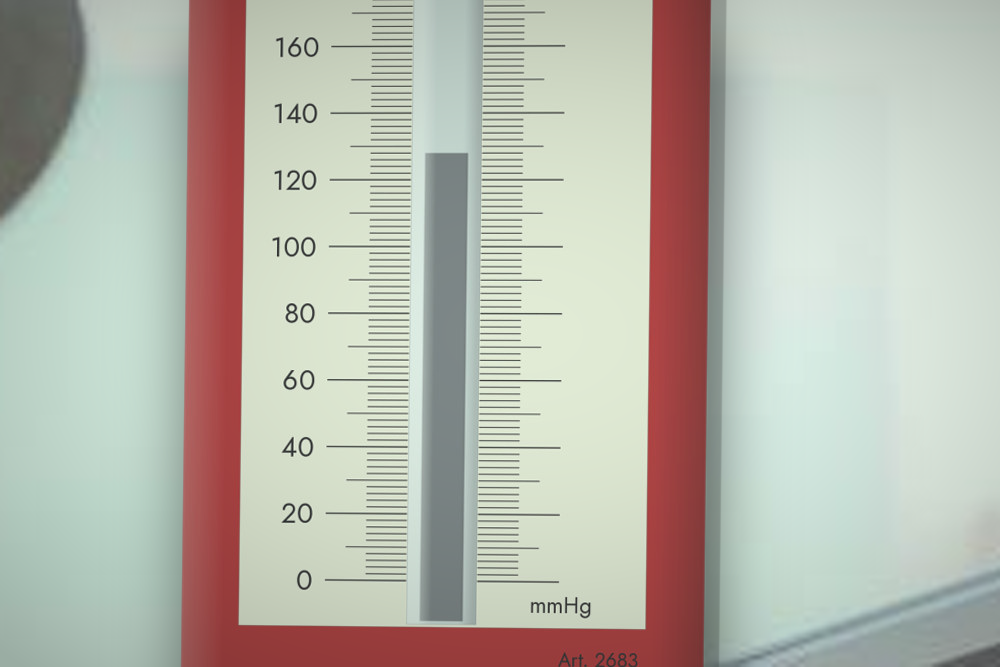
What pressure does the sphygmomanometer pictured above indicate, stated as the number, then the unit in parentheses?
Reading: 128 (mmHg)
